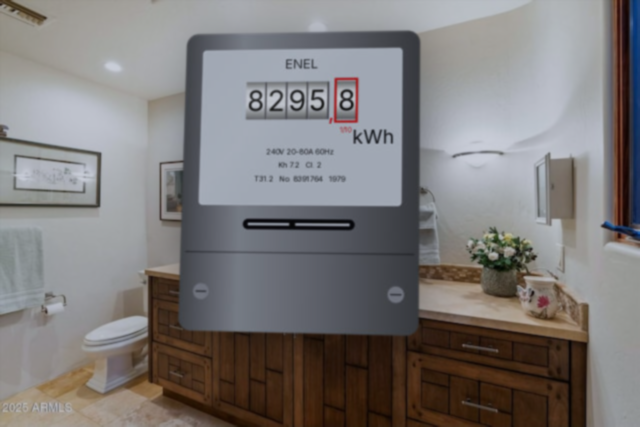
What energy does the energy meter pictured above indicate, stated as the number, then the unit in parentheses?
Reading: 8295.8 (kWh)
